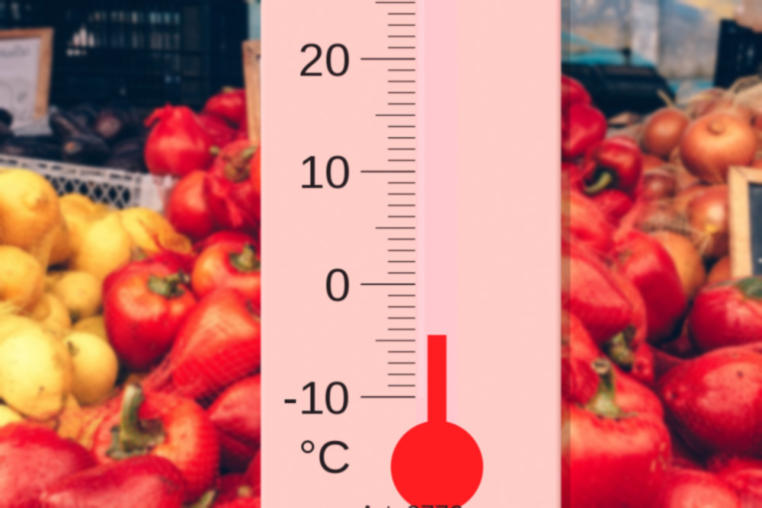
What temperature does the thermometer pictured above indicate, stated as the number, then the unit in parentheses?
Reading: -4.5 (°C)
